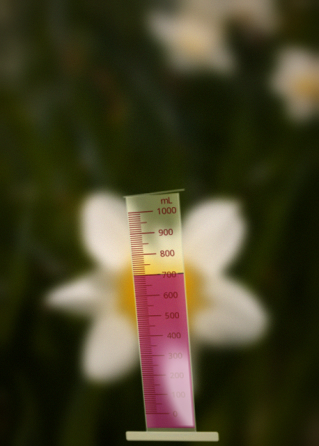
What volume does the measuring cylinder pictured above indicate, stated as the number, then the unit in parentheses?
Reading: 700 (mL)
